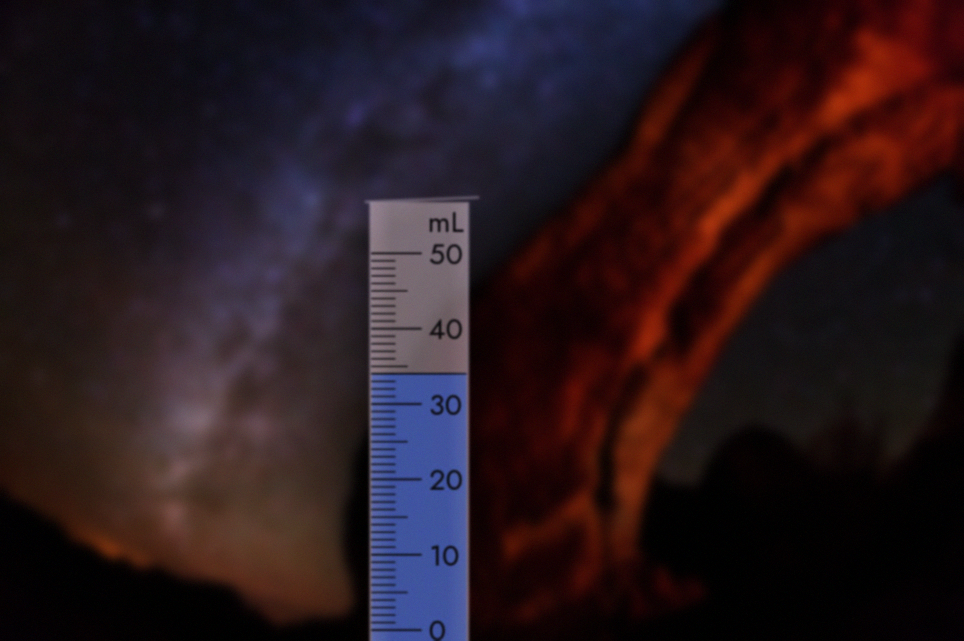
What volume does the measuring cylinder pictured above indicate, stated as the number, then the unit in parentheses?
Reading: 34 (mL)
